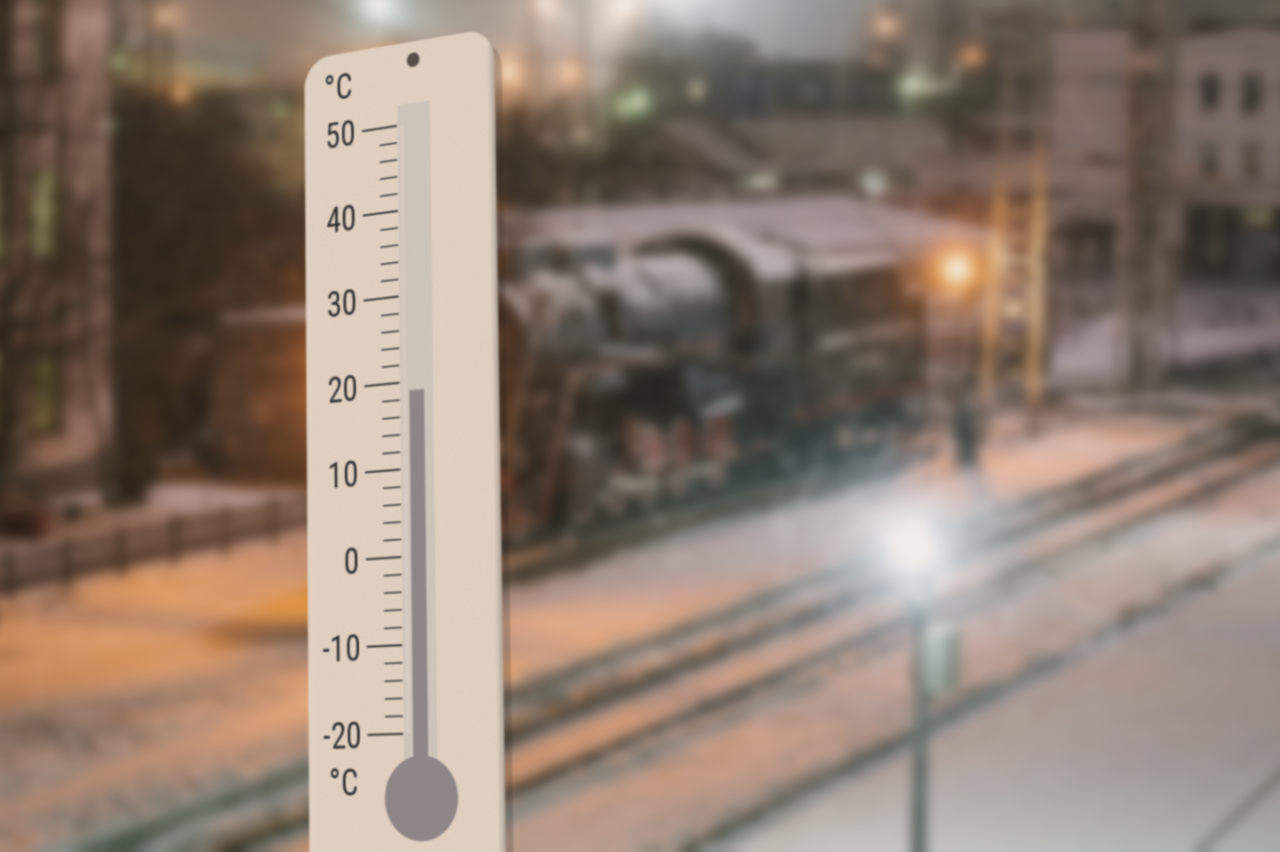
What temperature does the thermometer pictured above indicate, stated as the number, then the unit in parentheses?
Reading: 19 (°C)
